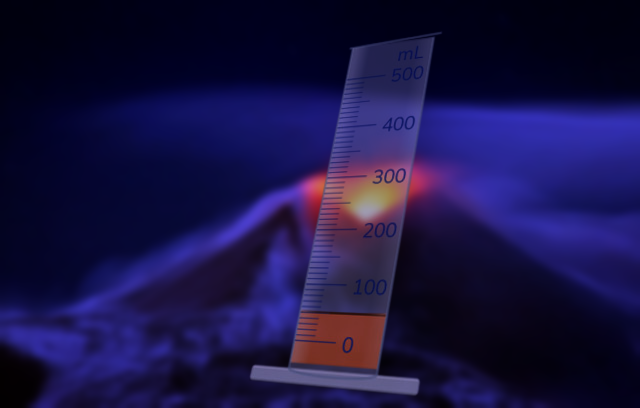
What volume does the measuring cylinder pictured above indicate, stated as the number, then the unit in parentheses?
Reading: 50 (mL)
